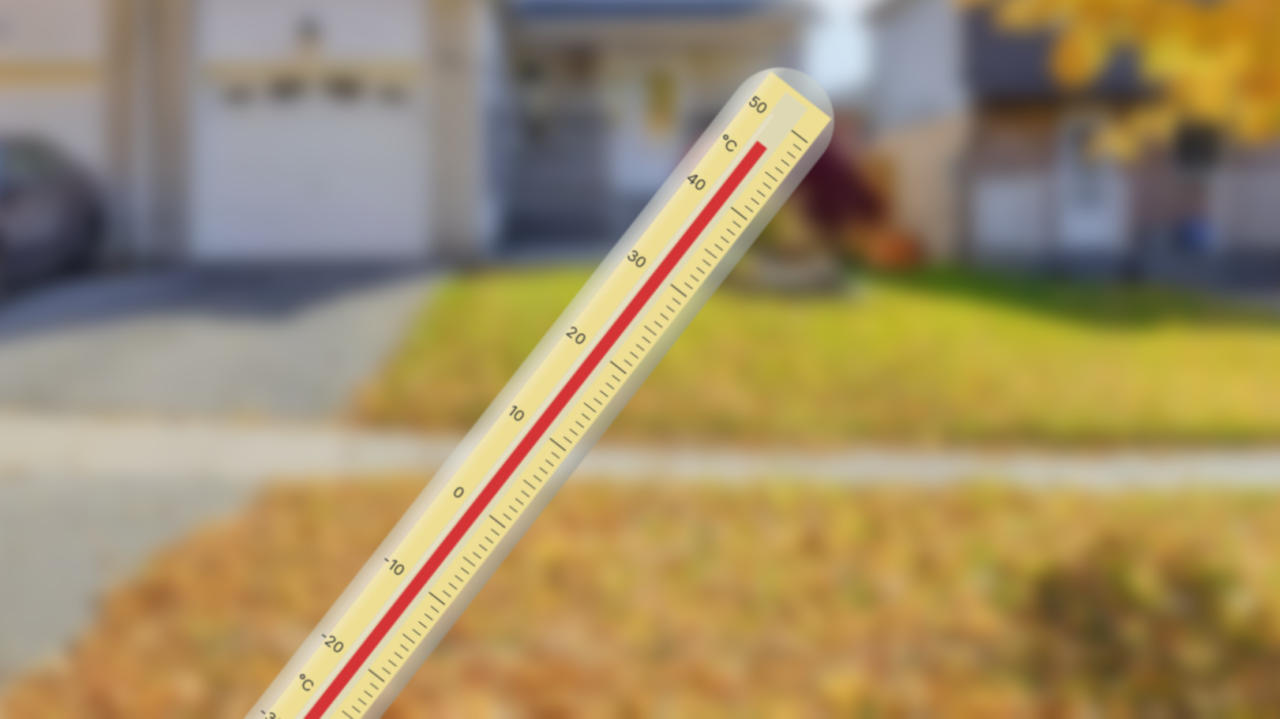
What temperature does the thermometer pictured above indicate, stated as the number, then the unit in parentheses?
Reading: 47 (°C)
